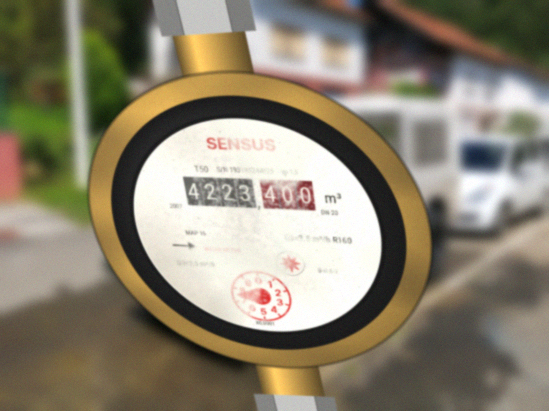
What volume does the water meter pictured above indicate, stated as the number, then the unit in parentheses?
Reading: 4223.4007 (m³)
